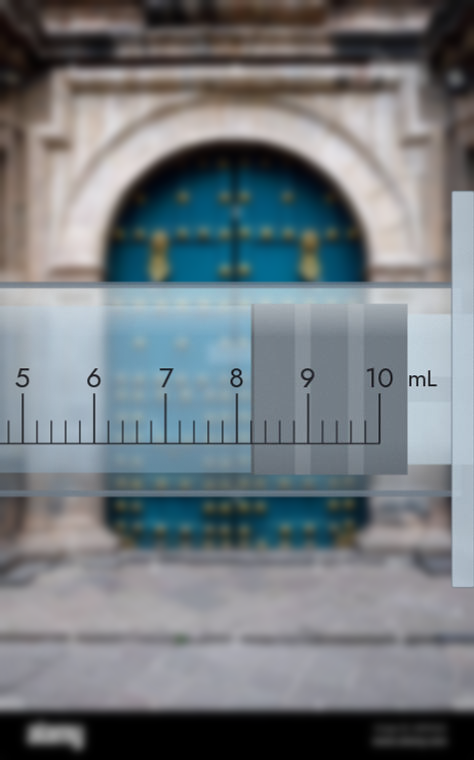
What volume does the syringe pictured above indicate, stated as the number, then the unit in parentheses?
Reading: 8.2 (mL)
